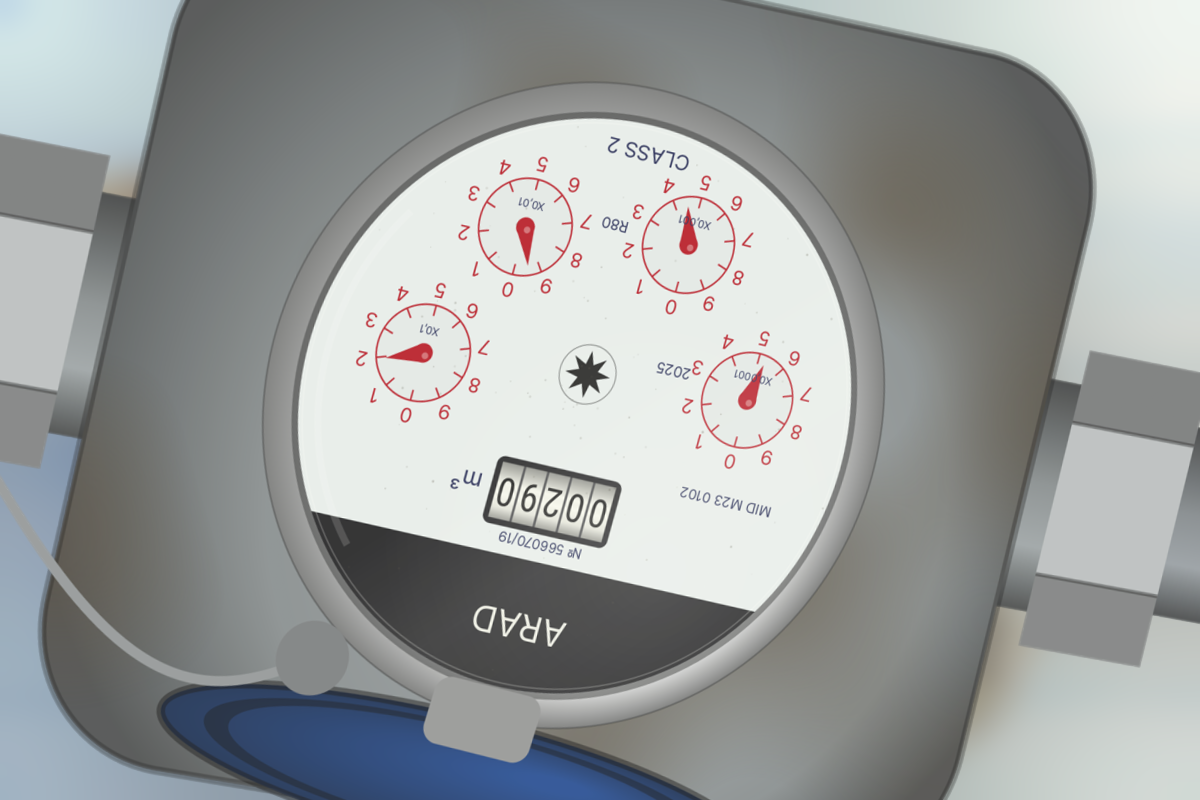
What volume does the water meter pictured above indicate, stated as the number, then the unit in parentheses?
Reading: 290.1945 (m³)
